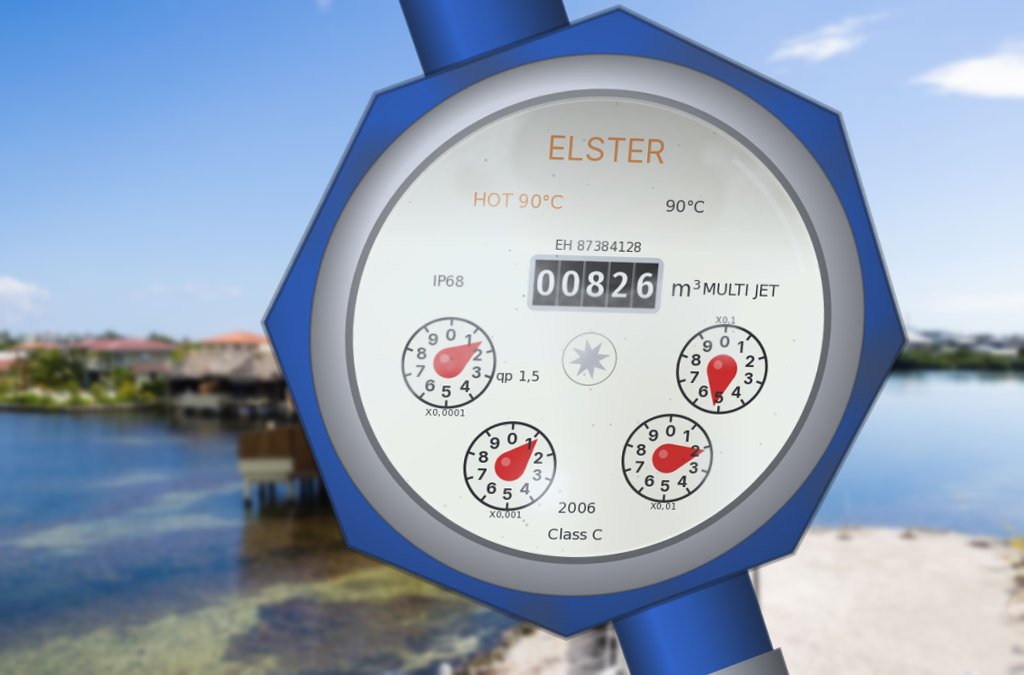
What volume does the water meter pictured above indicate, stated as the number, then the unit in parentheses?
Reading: 826.5211 (m³)
